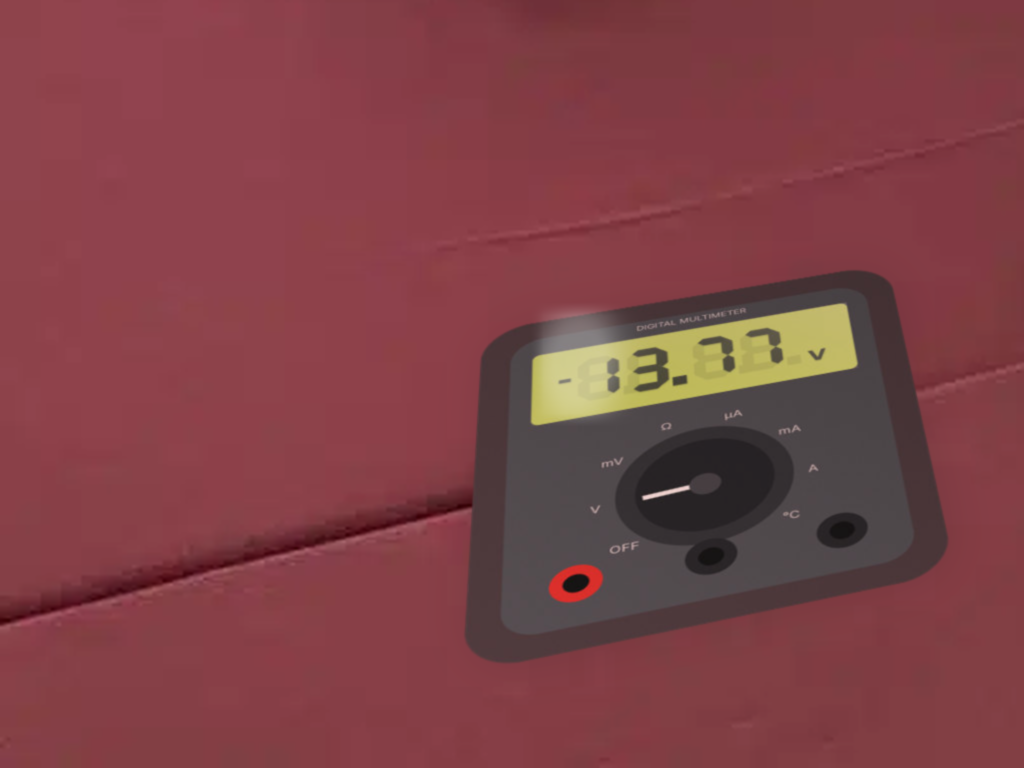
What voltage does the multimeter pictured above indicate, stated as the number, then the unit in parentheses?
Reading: -13.77 (V)
